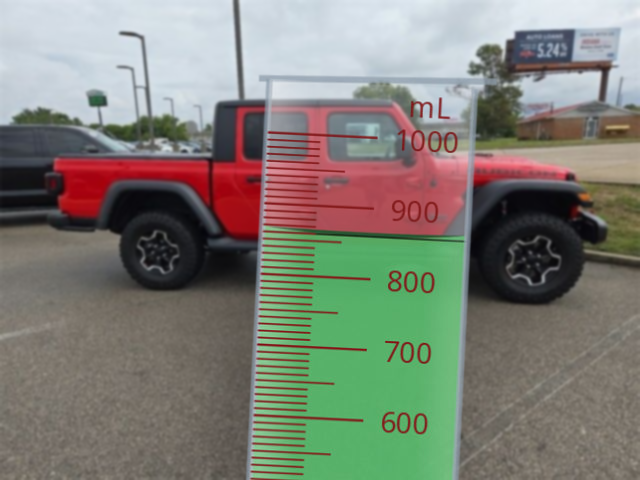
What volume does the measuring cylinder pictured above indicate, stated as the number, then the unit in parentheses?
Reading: 860 (mL)
